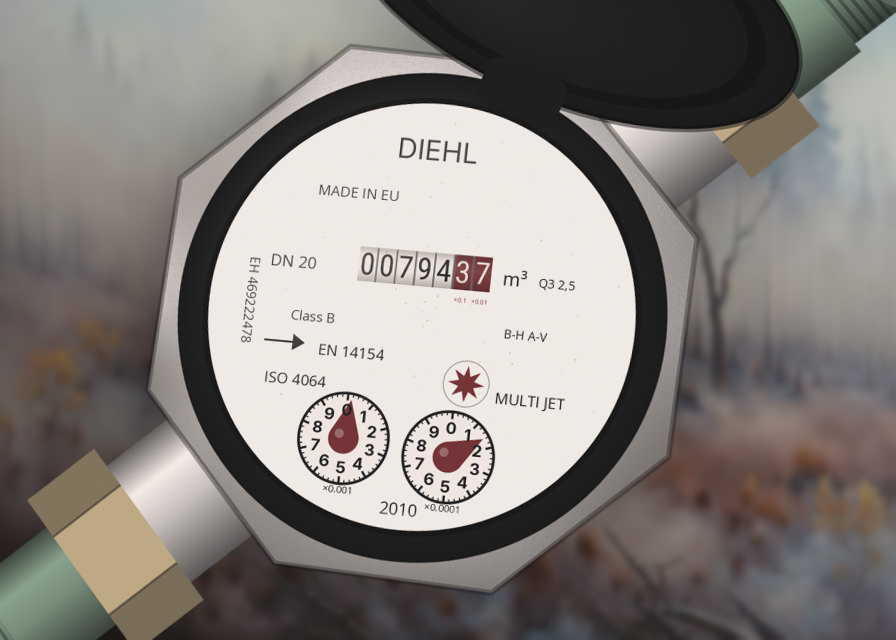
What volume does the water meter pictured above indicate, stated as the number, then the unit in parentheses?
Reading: 794.3701 (m³)
